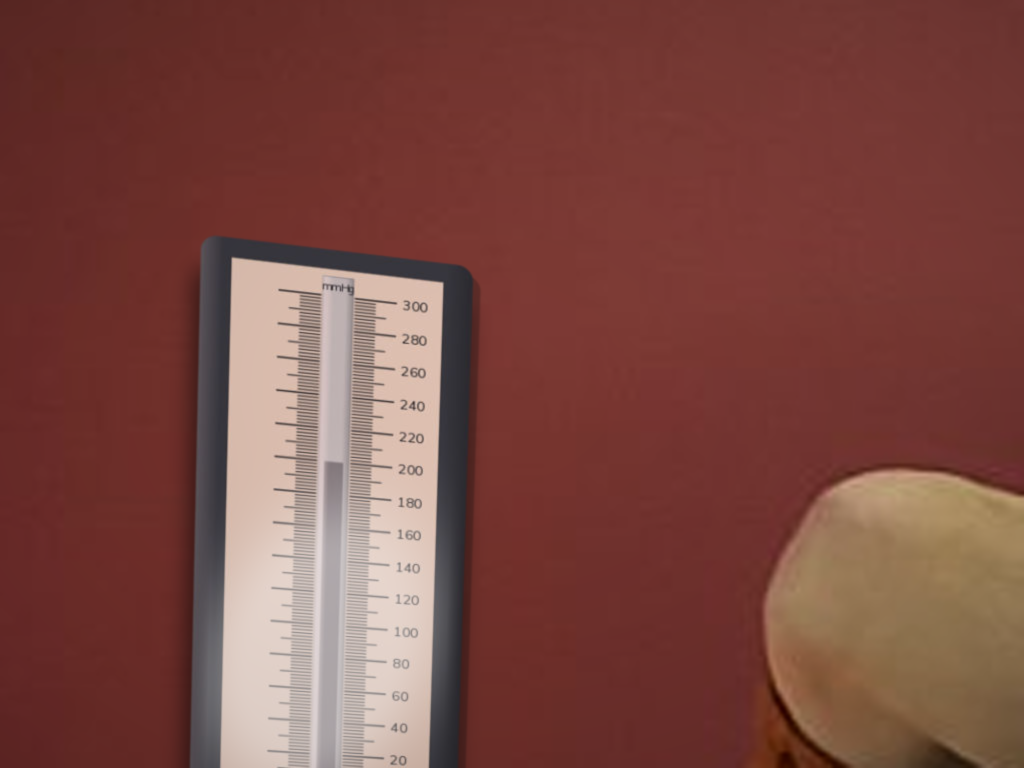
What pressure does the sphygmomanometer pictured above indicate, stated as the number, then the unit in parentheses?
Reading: 200 (mmHg)
